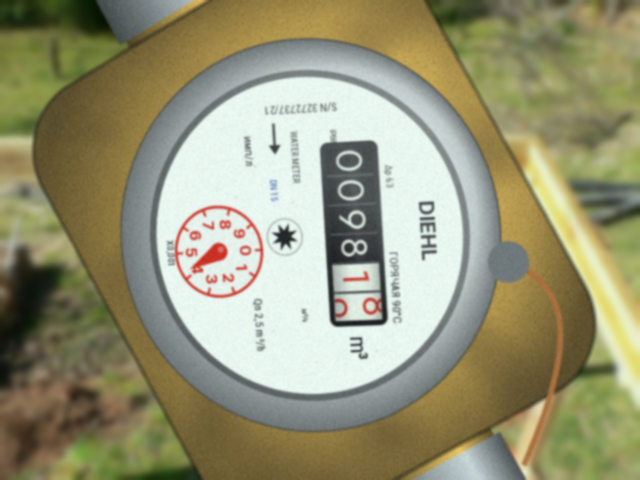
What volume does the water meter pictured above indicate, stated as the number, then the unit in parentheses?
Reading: 98.184 (m³)
